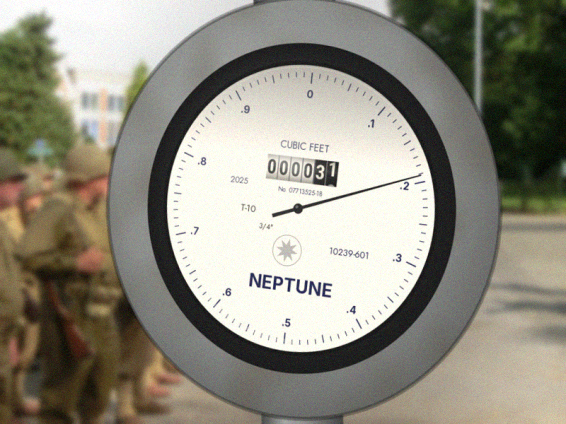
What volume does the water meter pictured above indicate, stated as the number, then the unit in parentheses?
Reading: 31.19 (ft³)
